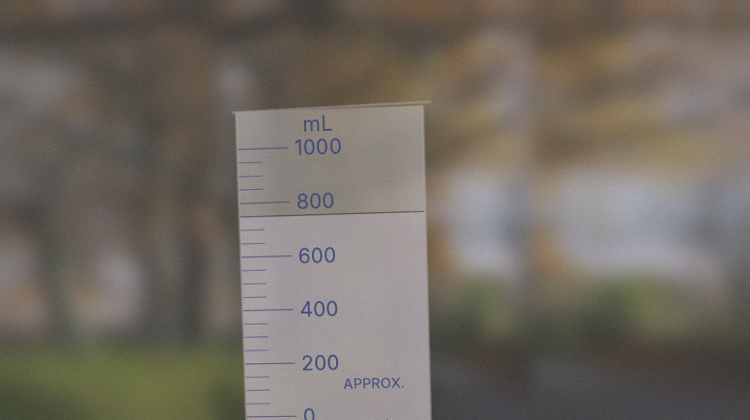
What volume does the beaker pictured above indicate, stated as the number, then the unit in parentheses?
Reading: 750 (mL)
